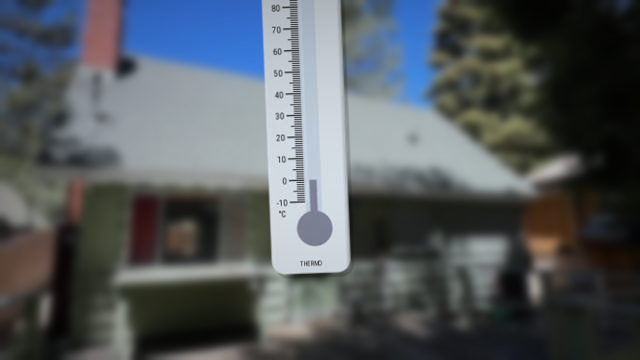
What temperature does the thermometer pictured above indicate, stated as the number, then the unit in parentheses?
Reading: 0 (°C)
